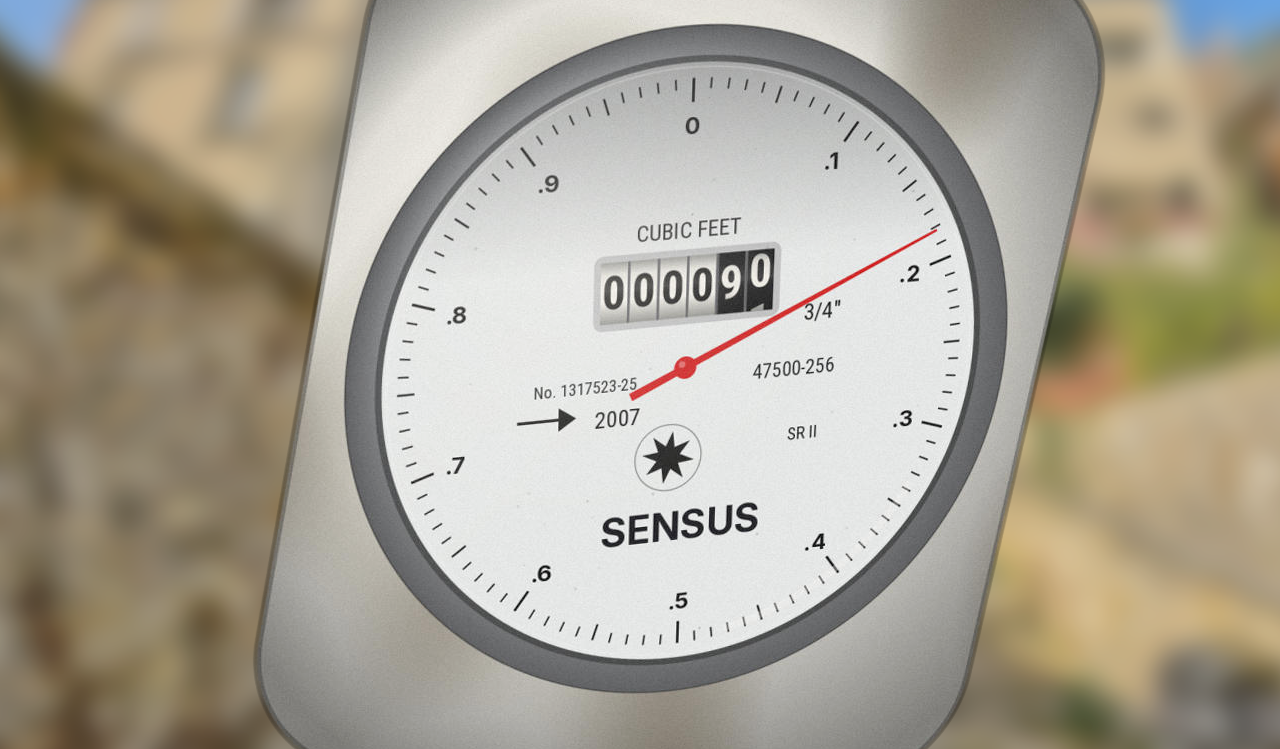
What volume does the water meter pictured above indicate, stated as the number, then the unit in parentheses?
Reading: 90.18 (ft³)
